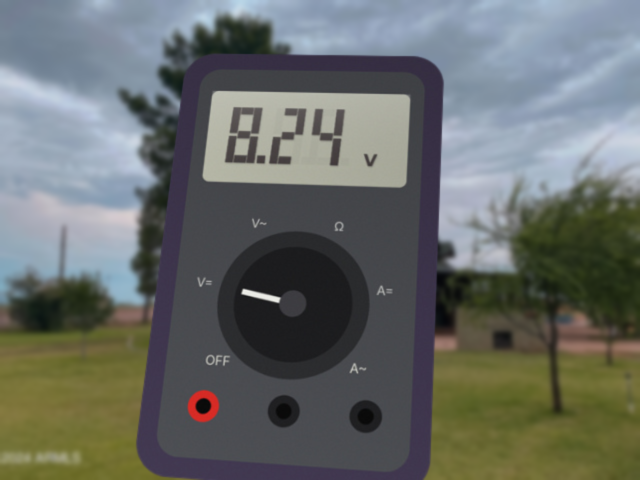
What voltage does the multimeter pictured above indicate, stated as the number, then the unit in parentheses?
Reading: 8.24 (V)
